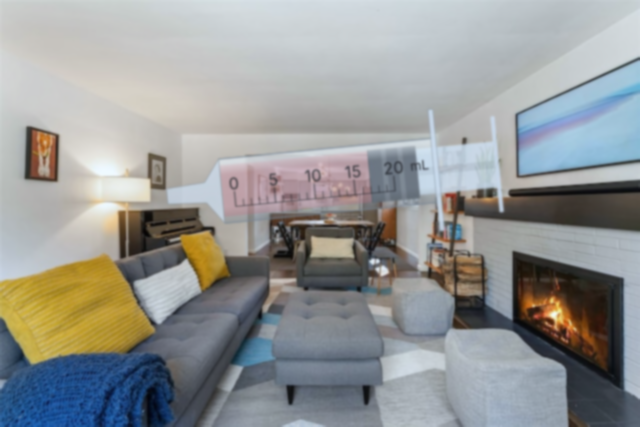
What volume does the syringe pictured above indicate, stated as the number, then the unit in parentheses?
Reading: 17 (mL)
